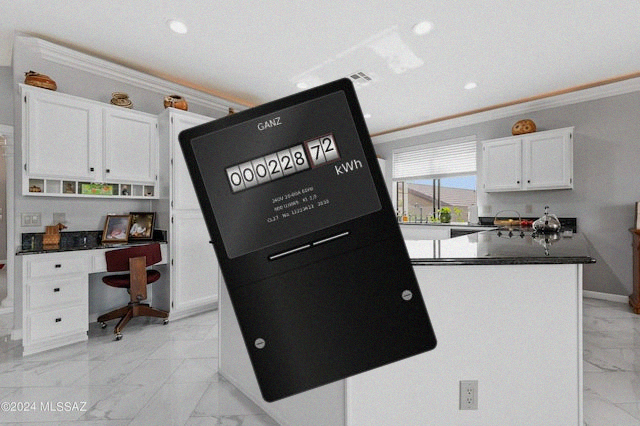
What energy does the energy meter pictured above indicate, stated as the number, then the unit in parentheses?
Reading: 228.72 (kWh)
